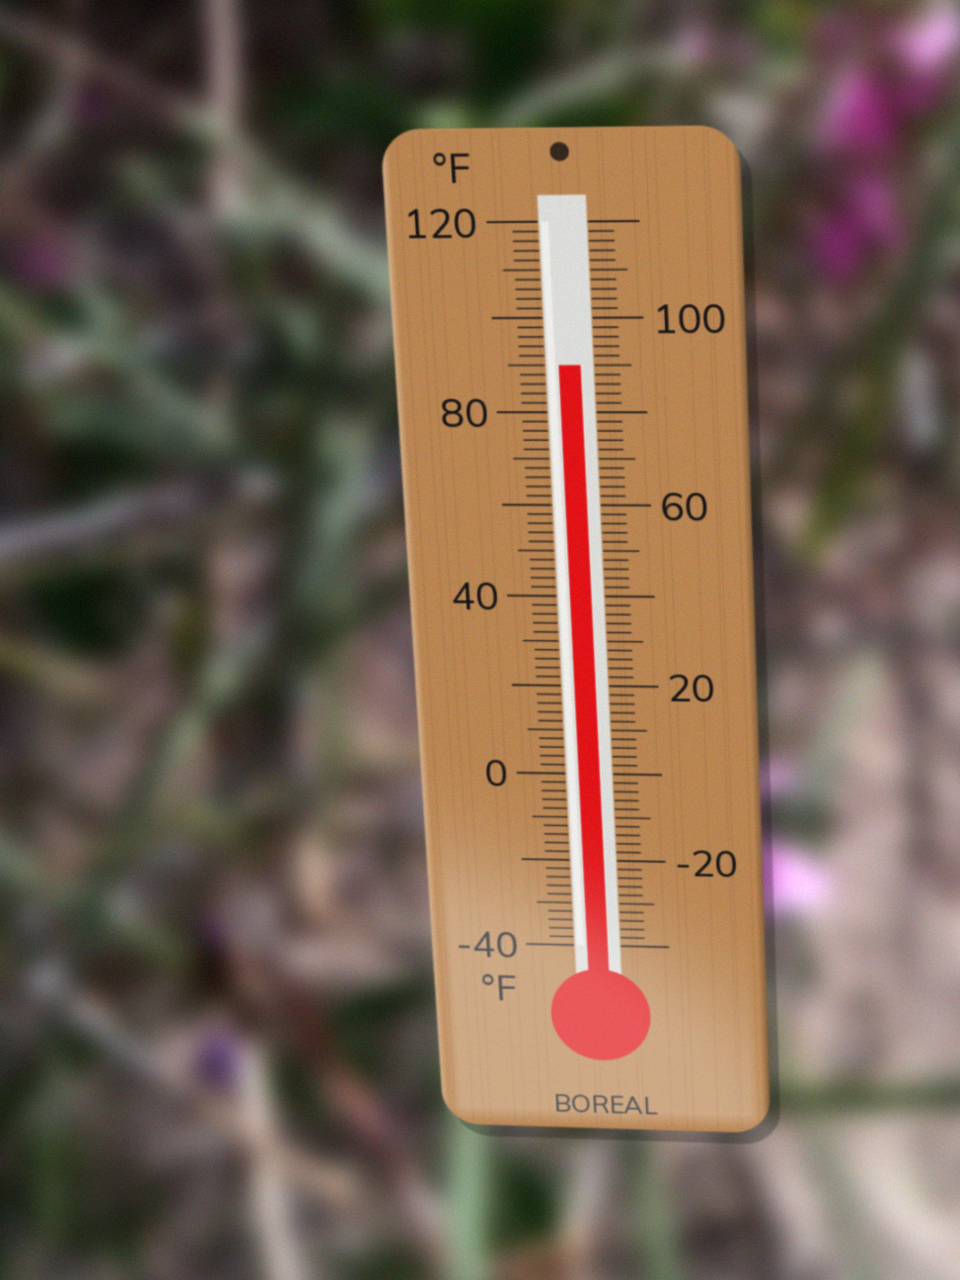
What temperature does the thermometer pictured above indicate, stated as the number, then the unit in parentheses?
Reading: 90 (°F)
